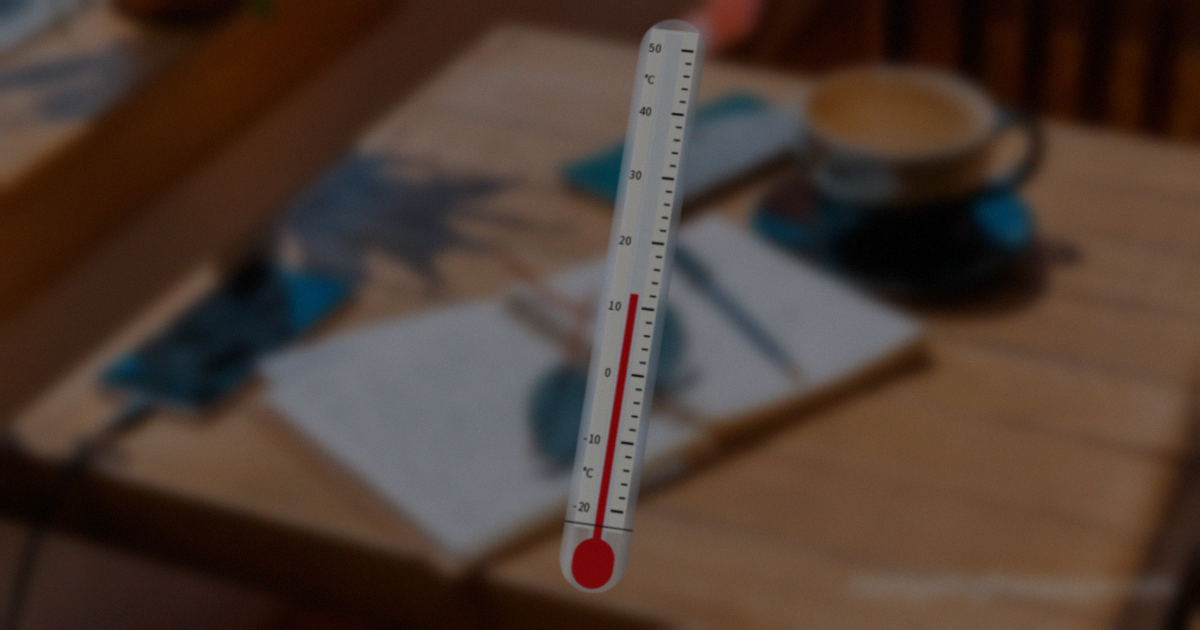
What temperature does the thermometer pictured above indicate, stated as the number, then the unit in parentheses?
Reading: 12 (°C)
